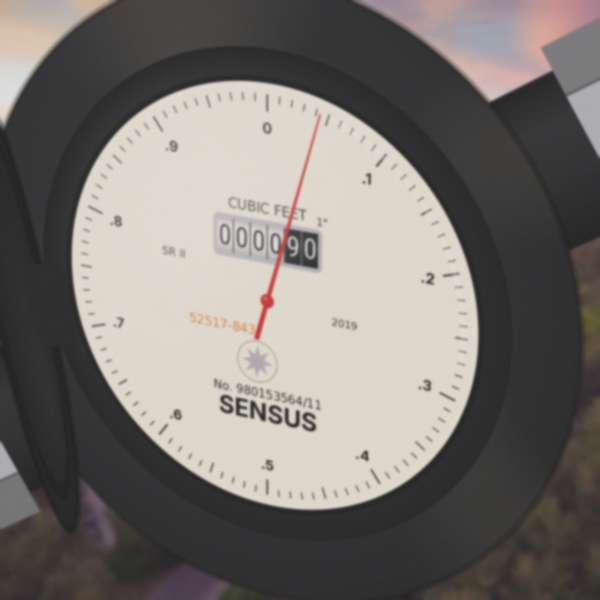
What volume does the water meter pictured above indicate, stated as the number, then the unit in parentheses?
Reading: 90.04 (ft³)
